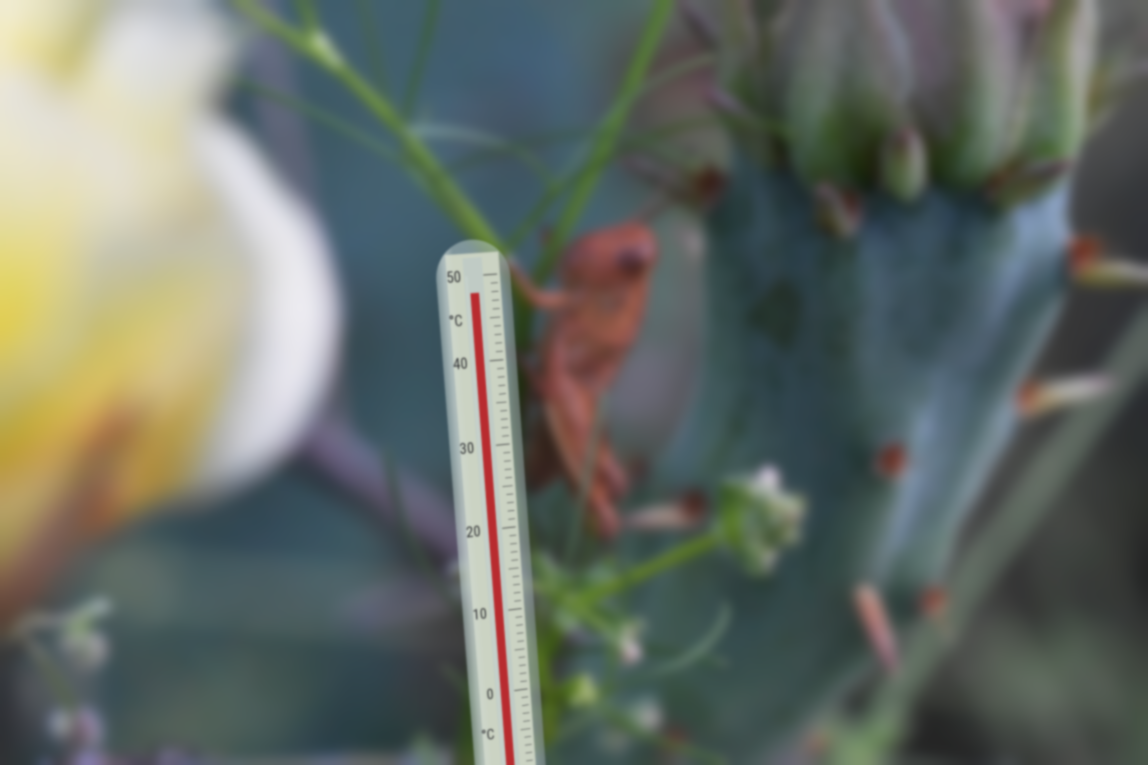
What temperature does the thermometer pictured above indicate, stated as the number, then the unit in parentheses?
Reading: 48 (°C)
